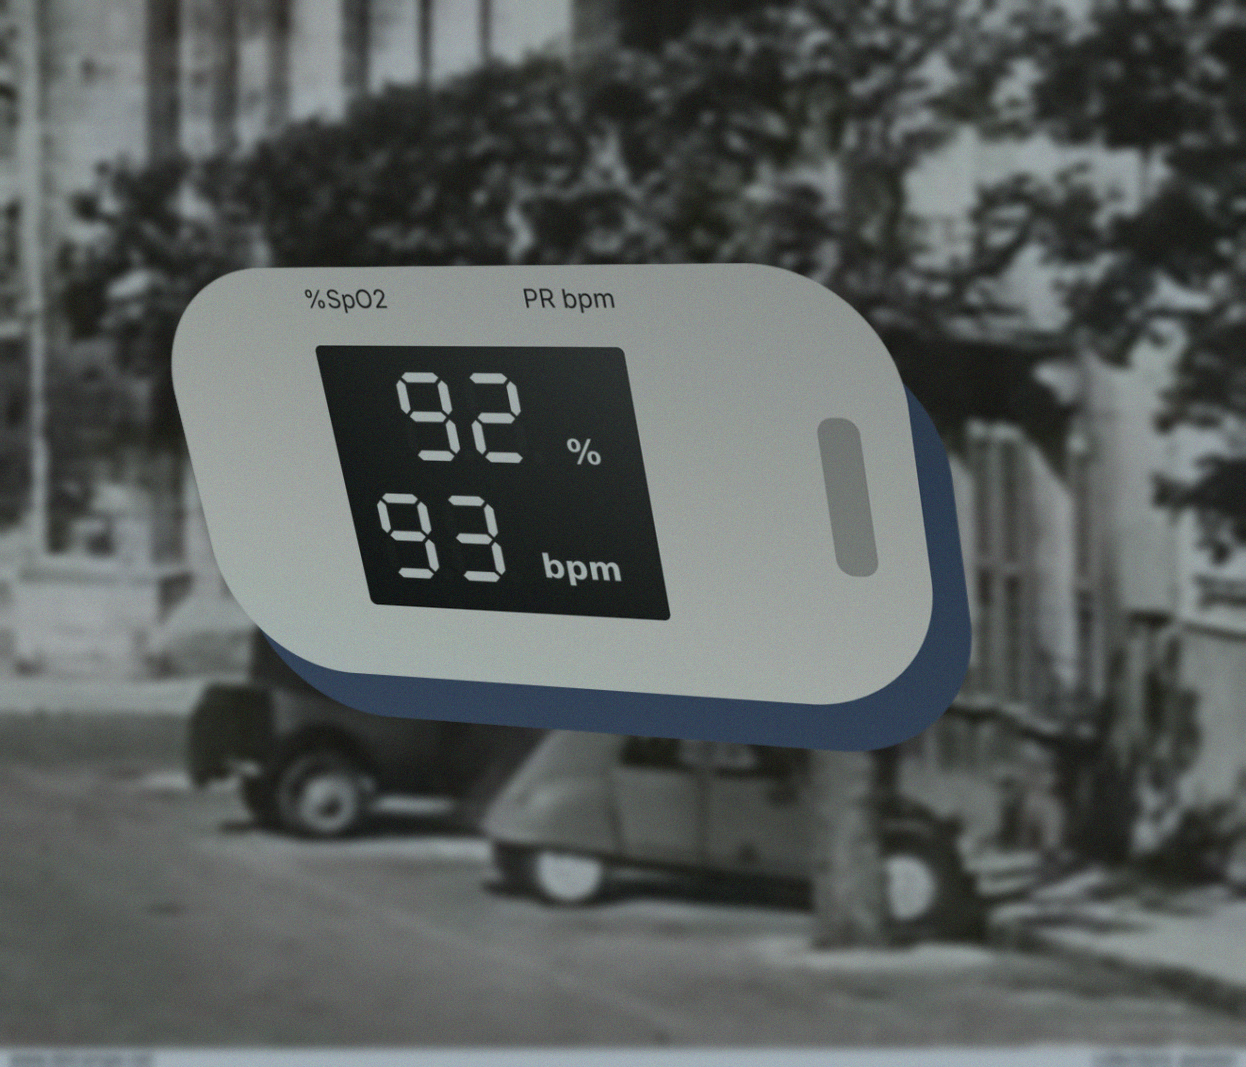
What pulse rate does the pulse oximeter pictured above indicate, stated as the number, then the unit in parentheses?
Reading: 93 (bpm)
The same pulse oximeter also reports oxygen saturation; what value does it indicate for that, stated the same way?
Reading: 92 (%)
